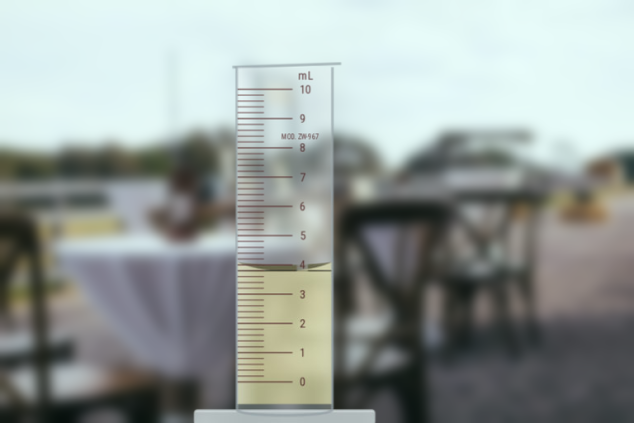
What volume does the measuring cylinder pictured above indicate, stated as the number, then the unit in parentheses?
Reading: 3.8 (mL)
